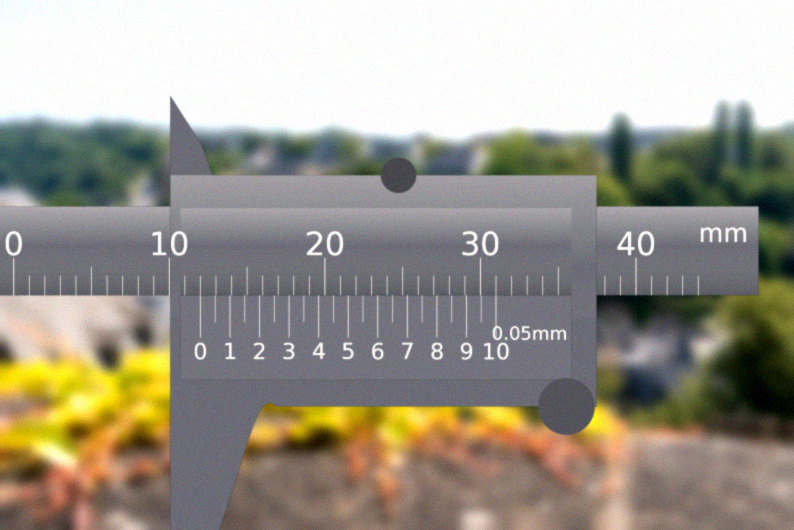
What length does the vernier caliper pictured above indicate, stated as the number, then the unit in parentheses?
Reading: 12.0 (mm)
